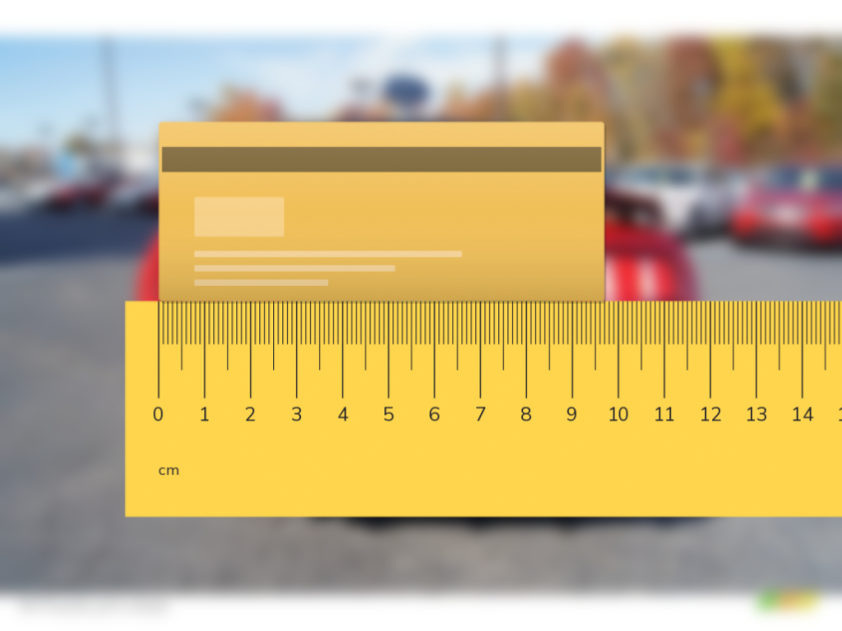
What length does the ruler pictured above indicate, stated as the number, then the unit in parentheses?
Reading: 9.7 (cm)
